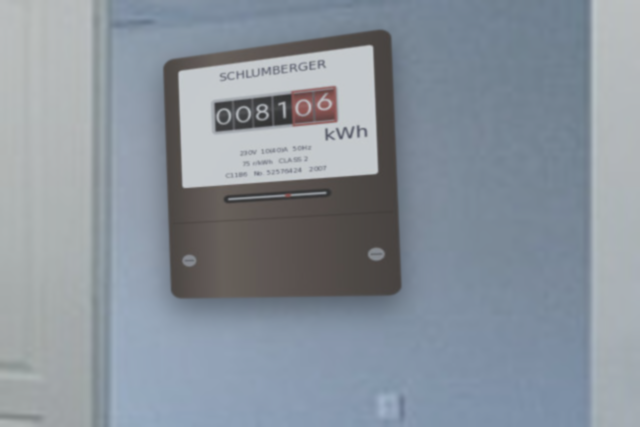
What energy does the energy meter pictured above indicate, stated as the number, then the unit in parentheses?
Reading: 81.06 (kWh)
